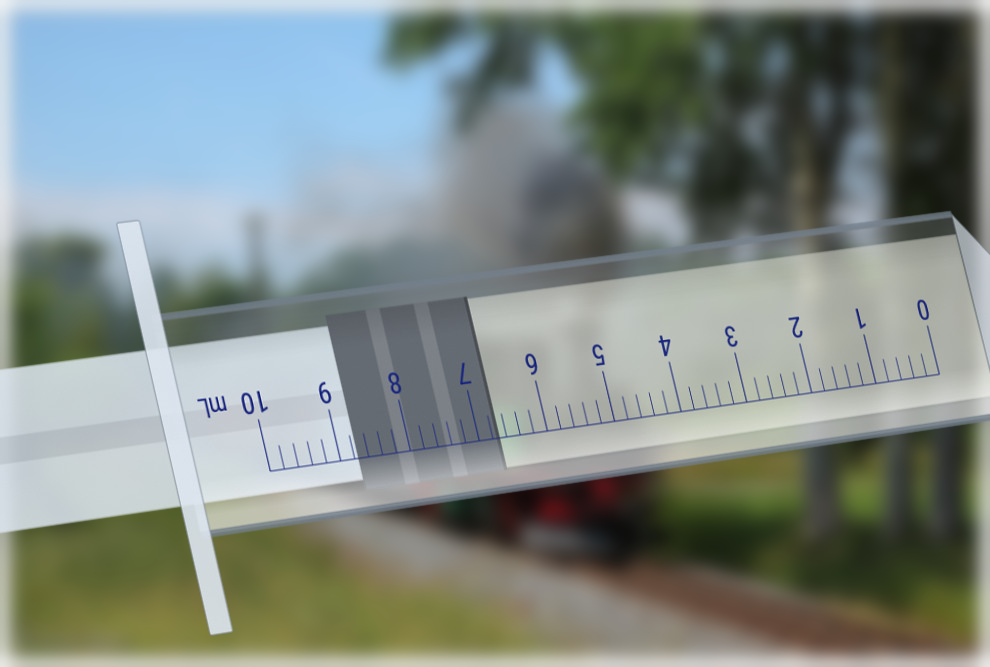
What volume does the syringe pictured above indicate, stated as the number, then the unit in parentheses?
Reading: 6.7 (mL)
